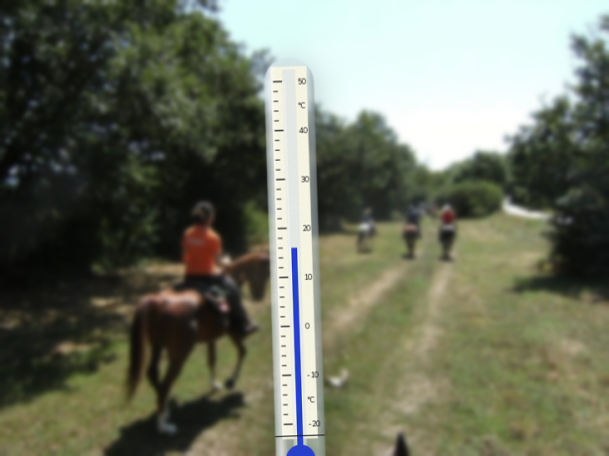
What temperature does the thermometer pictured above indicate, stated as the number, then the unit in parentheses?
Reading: 16 (°C)
